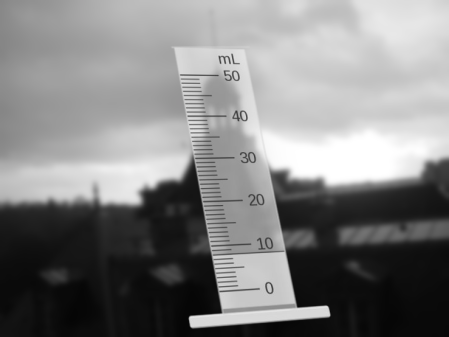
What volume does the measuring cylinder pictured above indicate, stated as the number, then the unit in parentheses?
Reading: 8 (mL)
